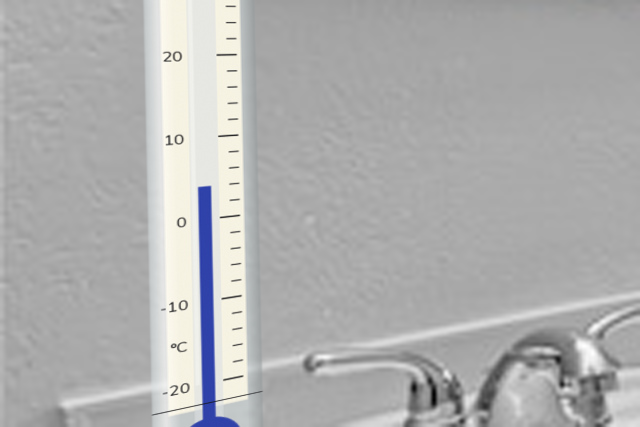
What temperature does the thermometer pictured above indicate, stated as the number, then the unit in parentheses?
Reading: 4 (°C)
